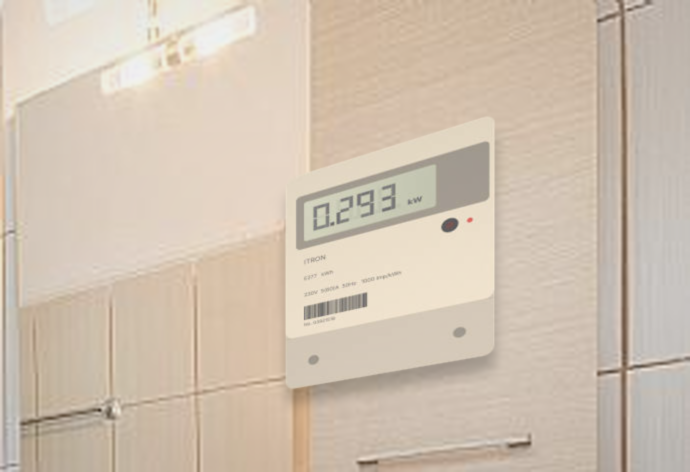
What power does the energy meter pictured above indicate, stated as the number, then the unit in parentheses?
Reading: 0.293 (kW)
